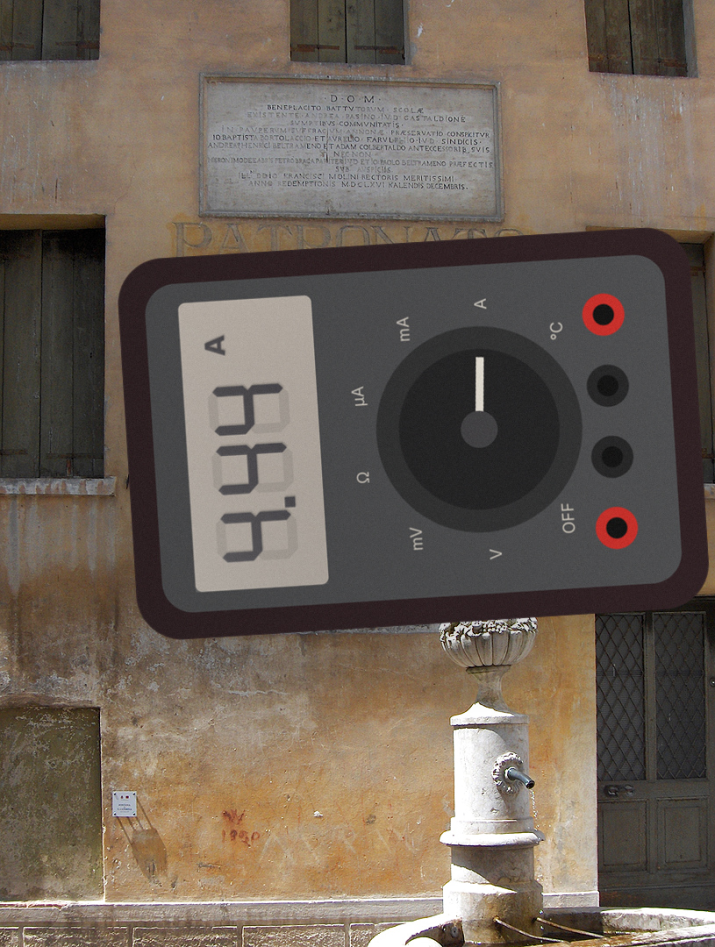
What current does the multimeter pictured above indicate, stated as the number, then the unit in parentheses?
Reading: 4.44 (A)
